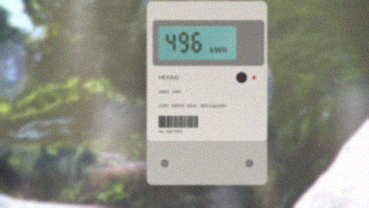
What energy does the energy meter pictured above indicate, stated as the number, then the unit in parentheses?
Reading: 496 (kWh)
